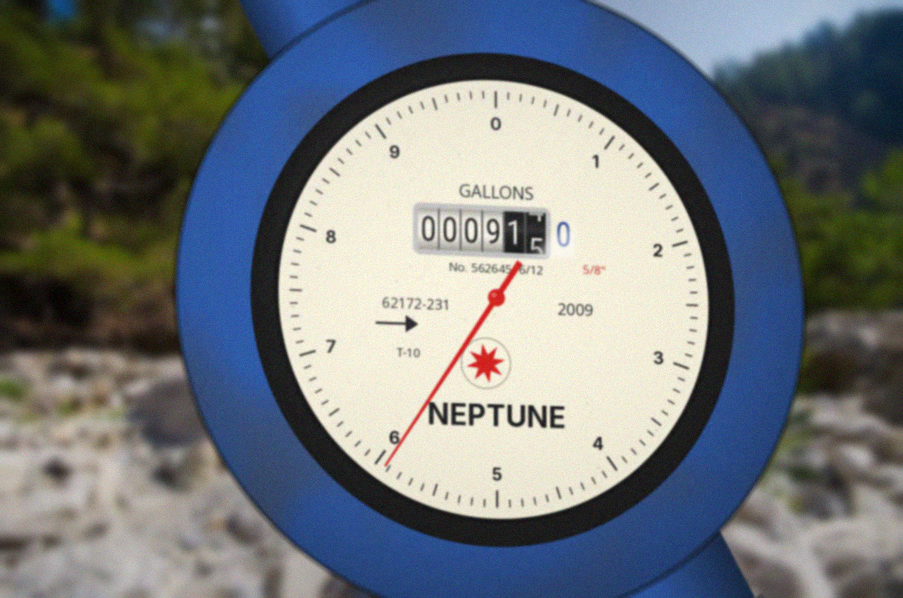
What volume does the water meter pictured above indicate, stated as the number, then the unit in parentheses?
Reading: 9145.9 (gal)
